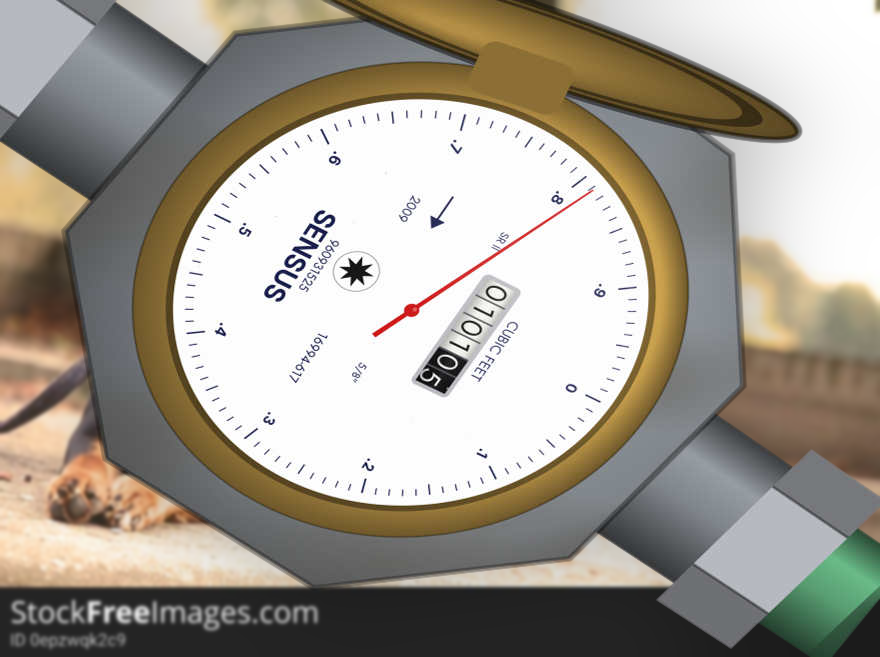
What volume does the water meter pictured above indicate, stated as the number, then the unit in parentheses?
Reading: 10104.81 (ft³)
